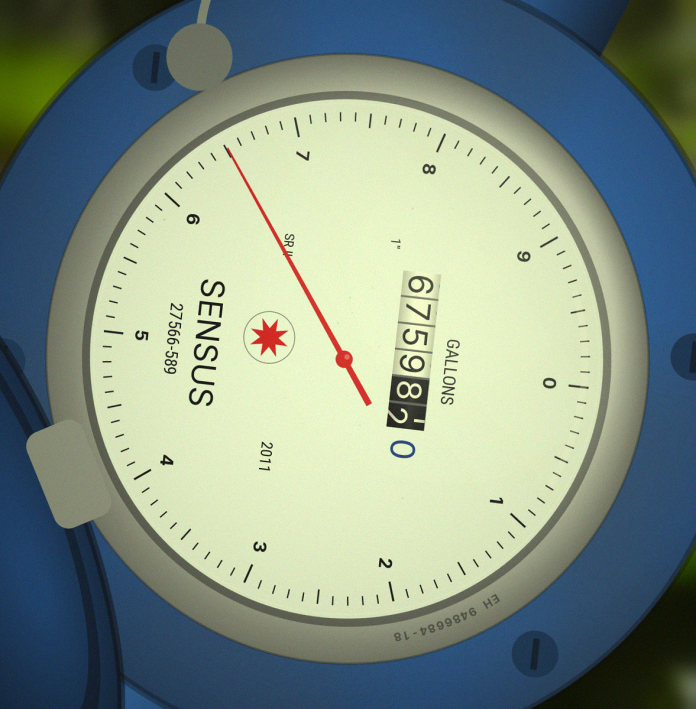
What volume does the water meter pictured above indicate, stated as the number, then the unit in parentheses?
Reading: 6759816.5 (gal)
